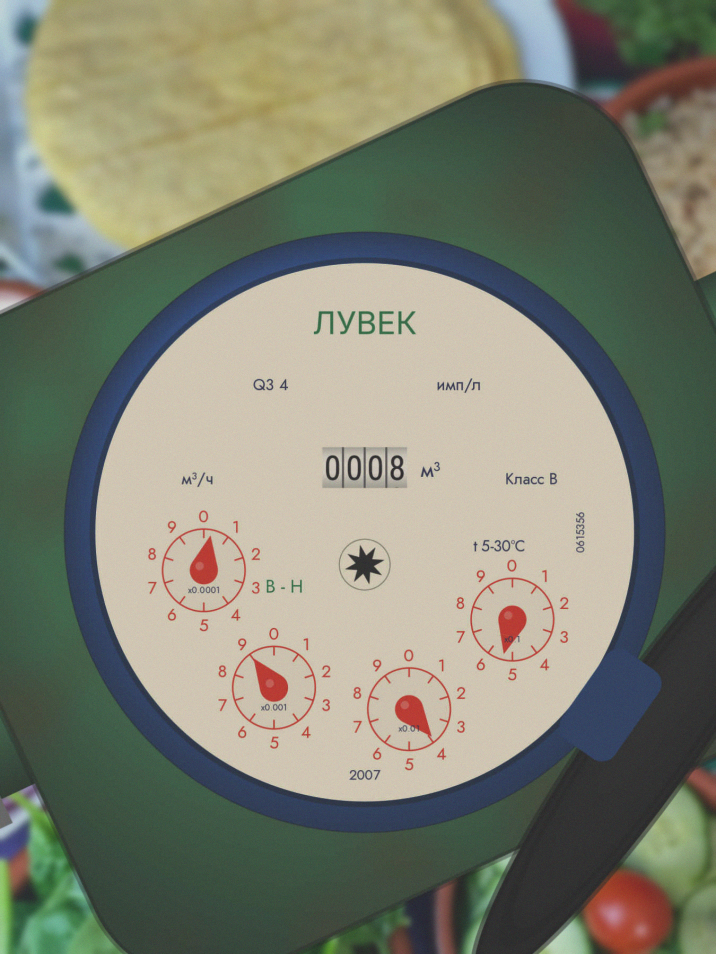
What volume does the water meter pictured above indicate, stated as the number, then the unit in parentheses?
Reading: 8.5390 (m³)
